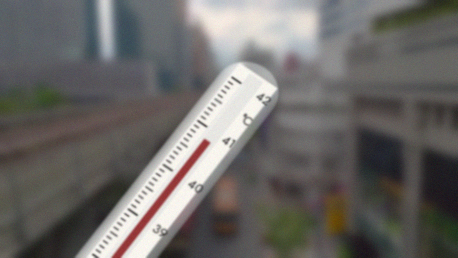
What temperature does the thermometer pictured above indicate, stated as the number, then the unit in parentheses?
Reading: 40.8 (°C)
